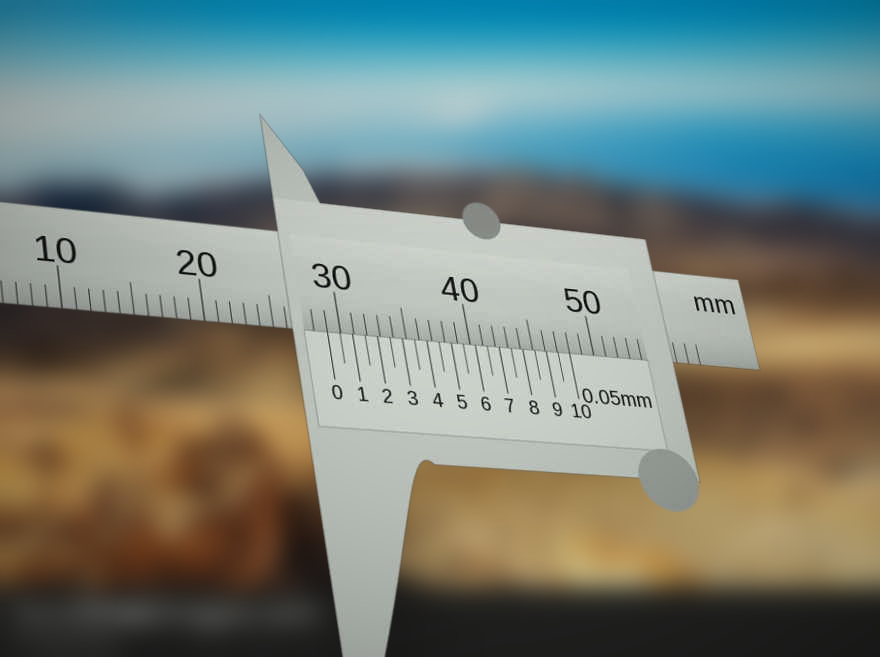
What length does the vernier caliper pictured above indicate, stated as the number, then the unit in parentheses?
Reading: 29.0 (mm)
